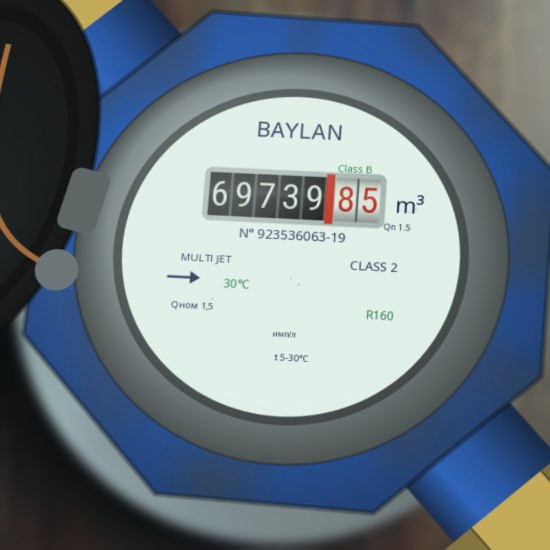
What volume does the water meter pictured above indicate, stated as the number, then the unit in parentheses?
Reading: 69739.85 (m³)
